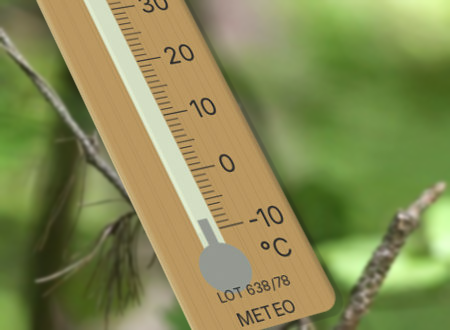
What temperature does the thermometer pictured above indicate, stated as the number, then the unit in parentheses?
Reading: -8 (°C)
